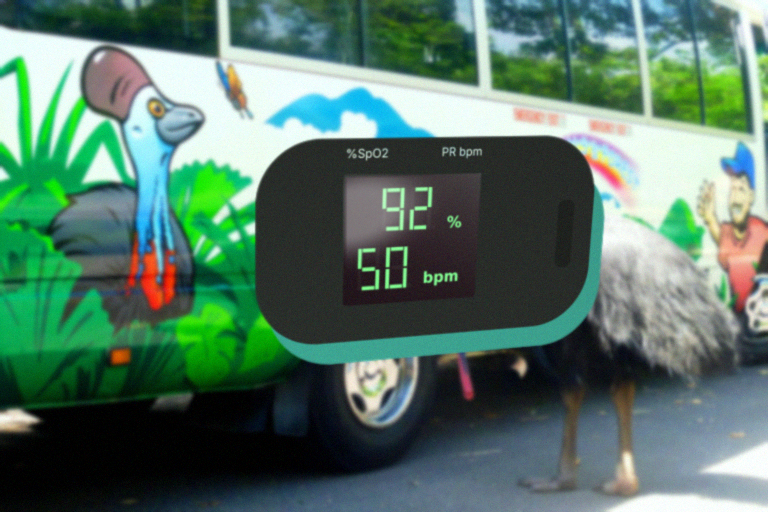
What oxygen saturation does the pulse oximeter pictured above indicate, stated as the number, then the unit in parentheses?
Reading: 92 (%)
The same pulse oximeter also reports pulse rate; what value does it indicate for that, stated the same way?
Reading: 50 (bpm)
